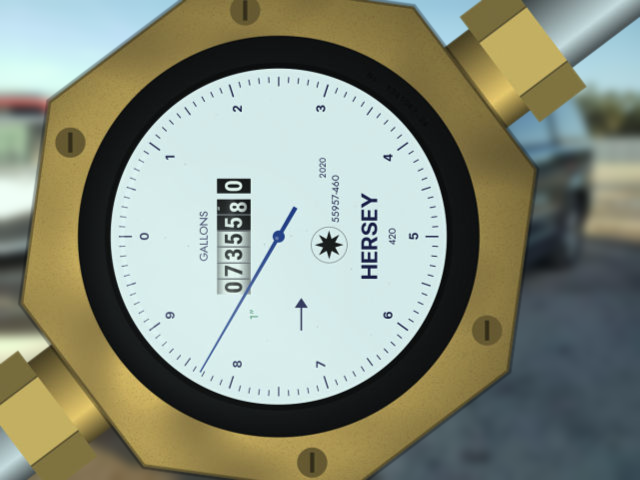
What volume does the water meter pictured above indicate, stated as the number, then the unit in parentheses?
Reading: 735578.3 (gal)
